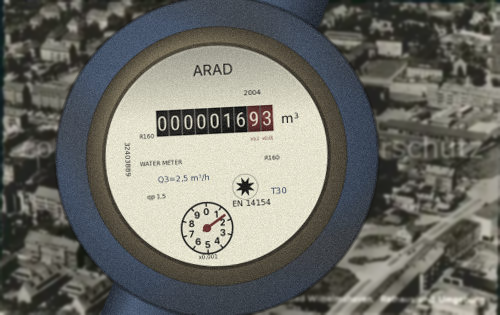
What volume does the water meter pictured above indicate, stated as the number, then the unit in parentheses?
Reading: 16.931 (m³)
